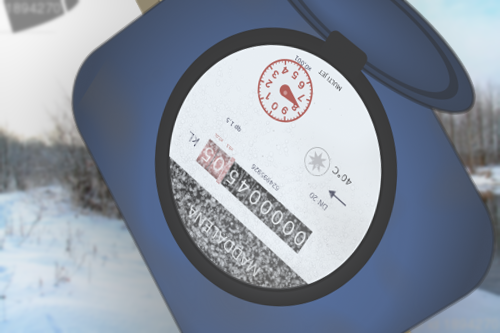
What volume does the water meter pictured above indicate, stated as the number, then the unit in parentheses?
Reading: 45.057 (kL)
